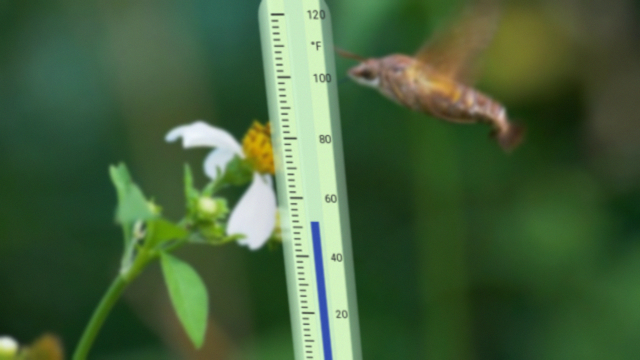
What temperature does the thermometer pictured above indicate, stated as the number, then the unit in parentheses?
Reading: 52 (°F)
